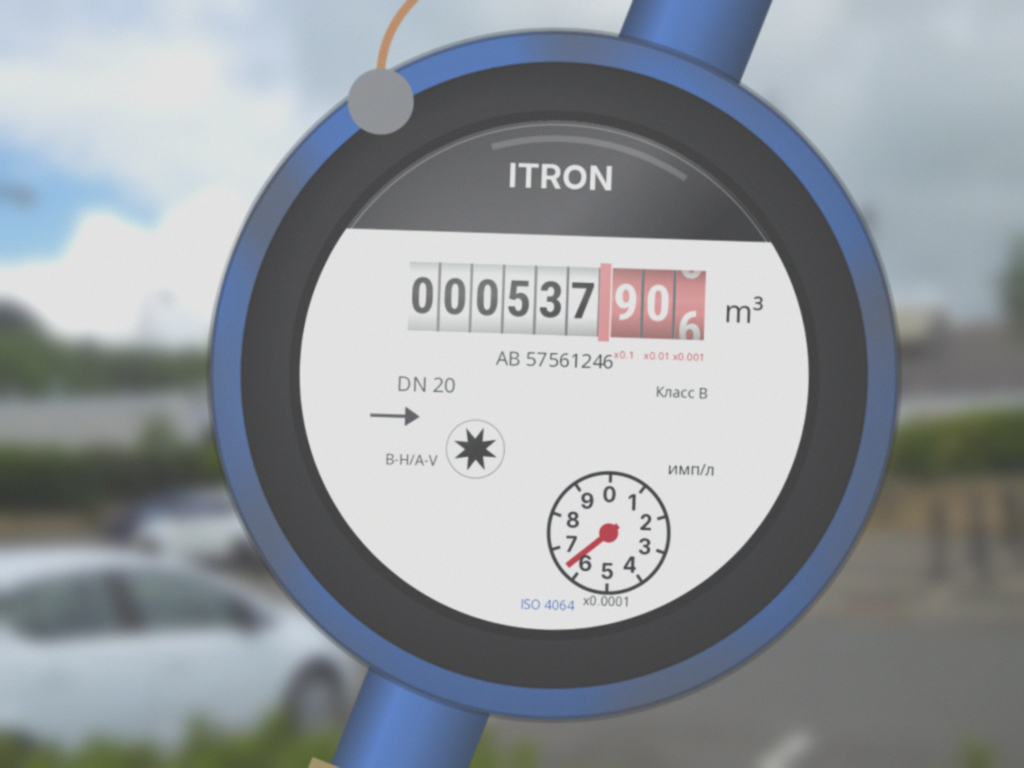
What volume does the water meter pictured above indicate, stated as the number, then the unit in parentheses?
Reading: 537.9056 (m³)
